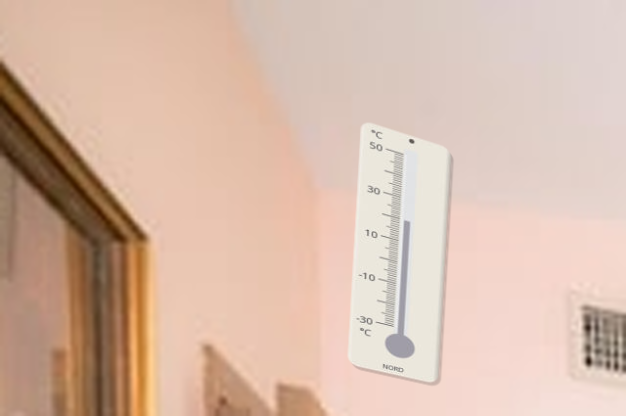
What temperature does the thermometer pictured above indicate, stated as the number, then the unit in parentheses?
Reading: 20 (°C)
